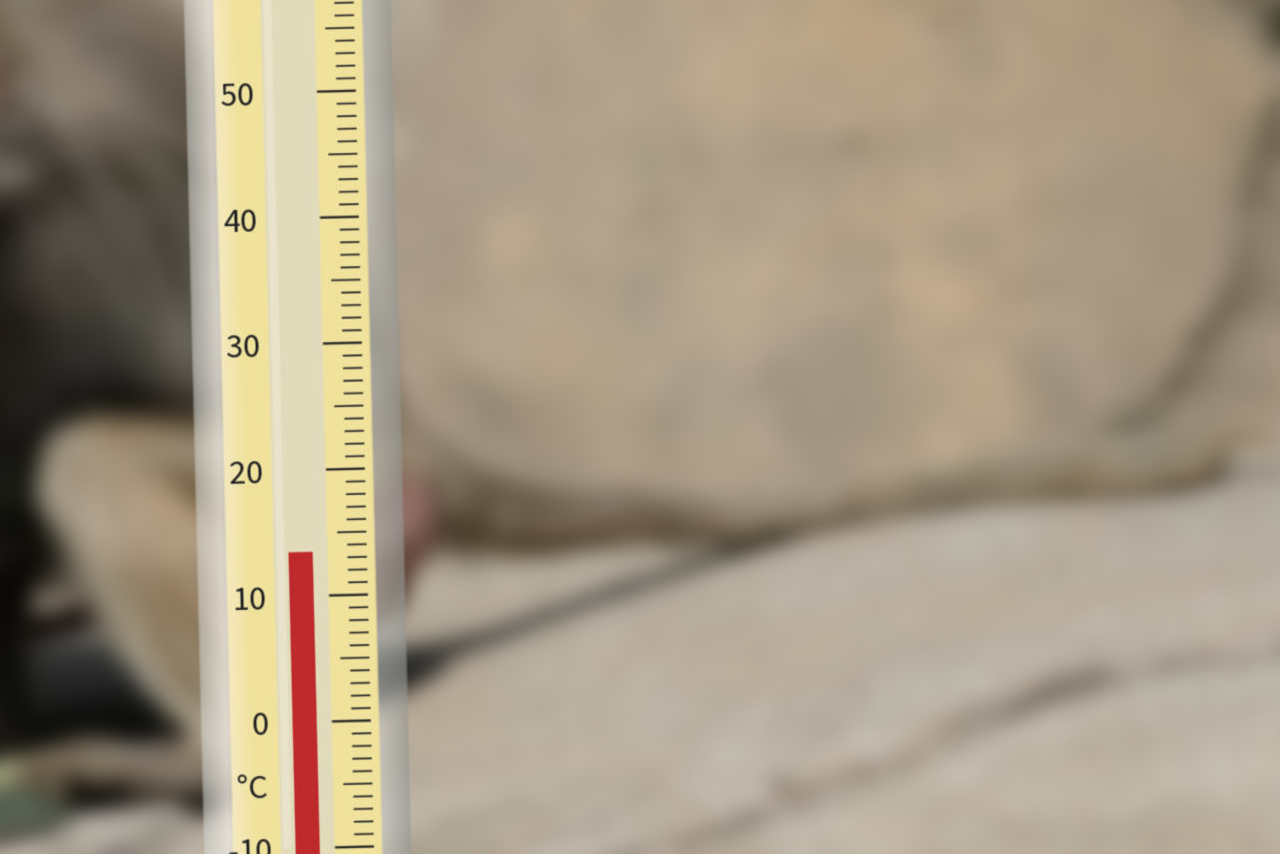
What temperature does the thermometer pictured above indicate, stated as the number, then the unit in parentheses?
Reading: 13.5 (°C)
